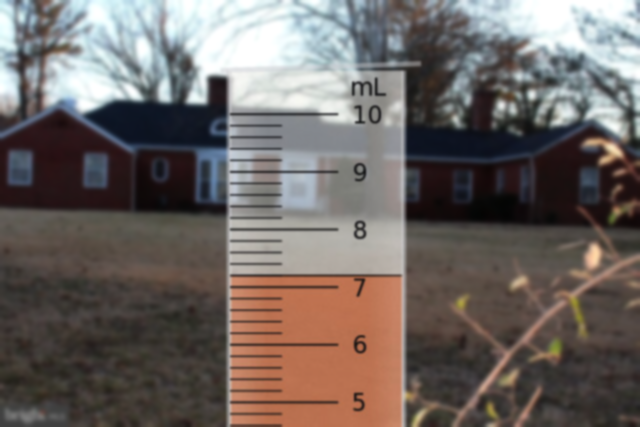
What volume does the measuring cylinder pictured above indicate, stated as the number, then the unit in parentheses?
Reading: 7.2 (mL)
